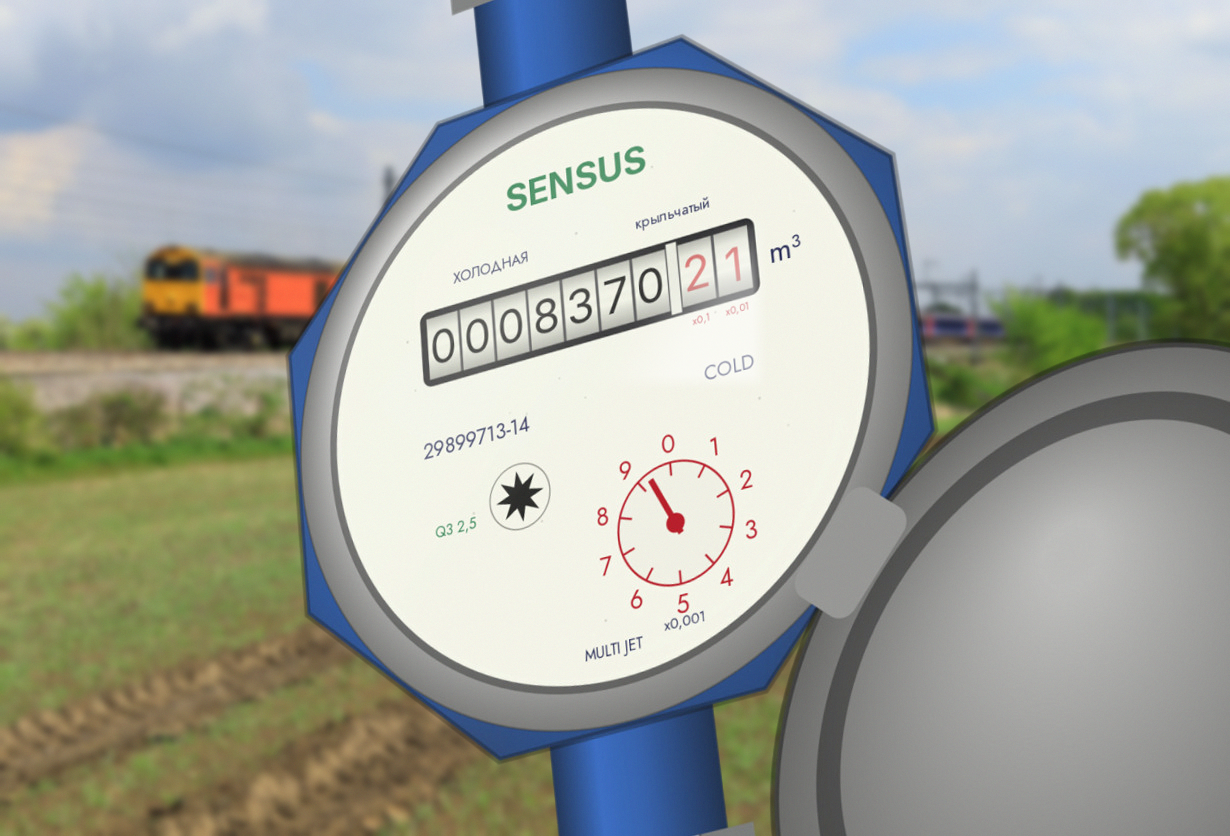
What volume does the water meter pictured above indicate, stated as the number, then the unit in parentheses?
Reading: 8370.209 (m³)
